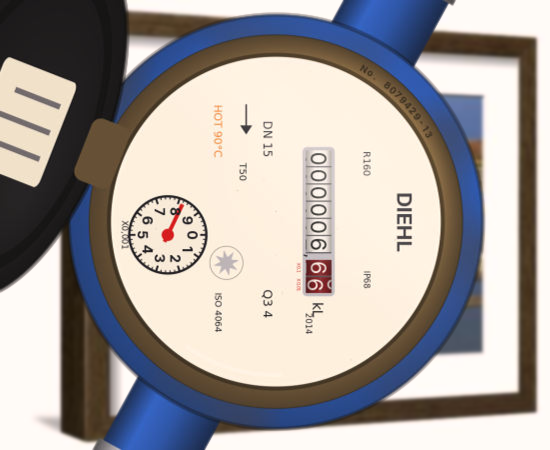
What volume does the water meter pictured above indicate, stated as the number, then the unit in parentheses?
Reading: 6.658 (kL)
